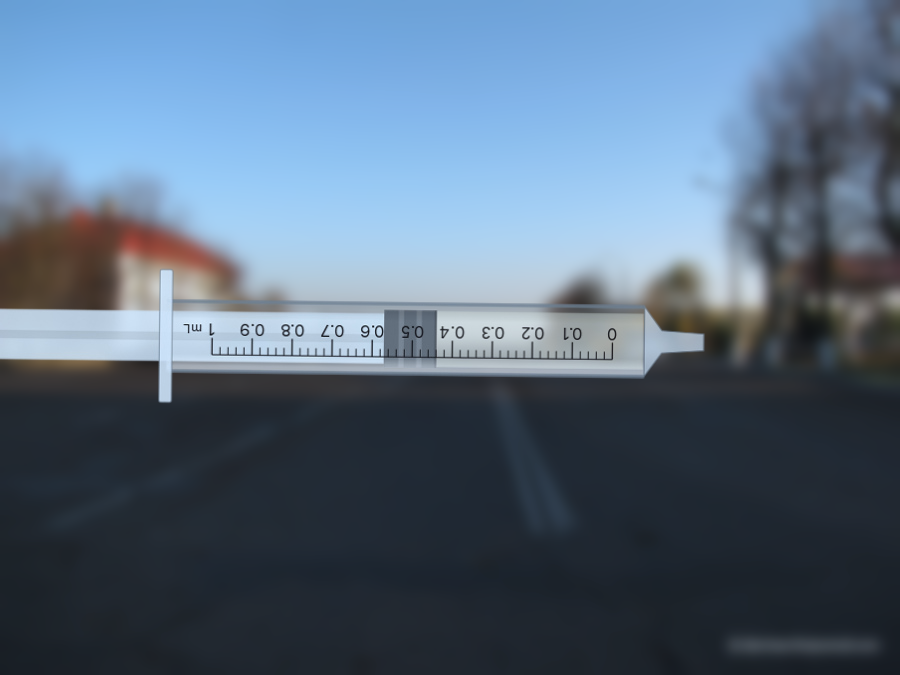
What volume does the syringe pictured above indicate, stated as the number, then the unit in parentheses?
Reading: 0.44 (mL)
